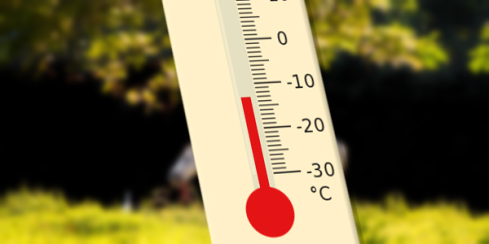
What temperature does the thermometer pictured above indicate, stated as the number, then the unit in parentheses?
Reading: -13 (°C)
